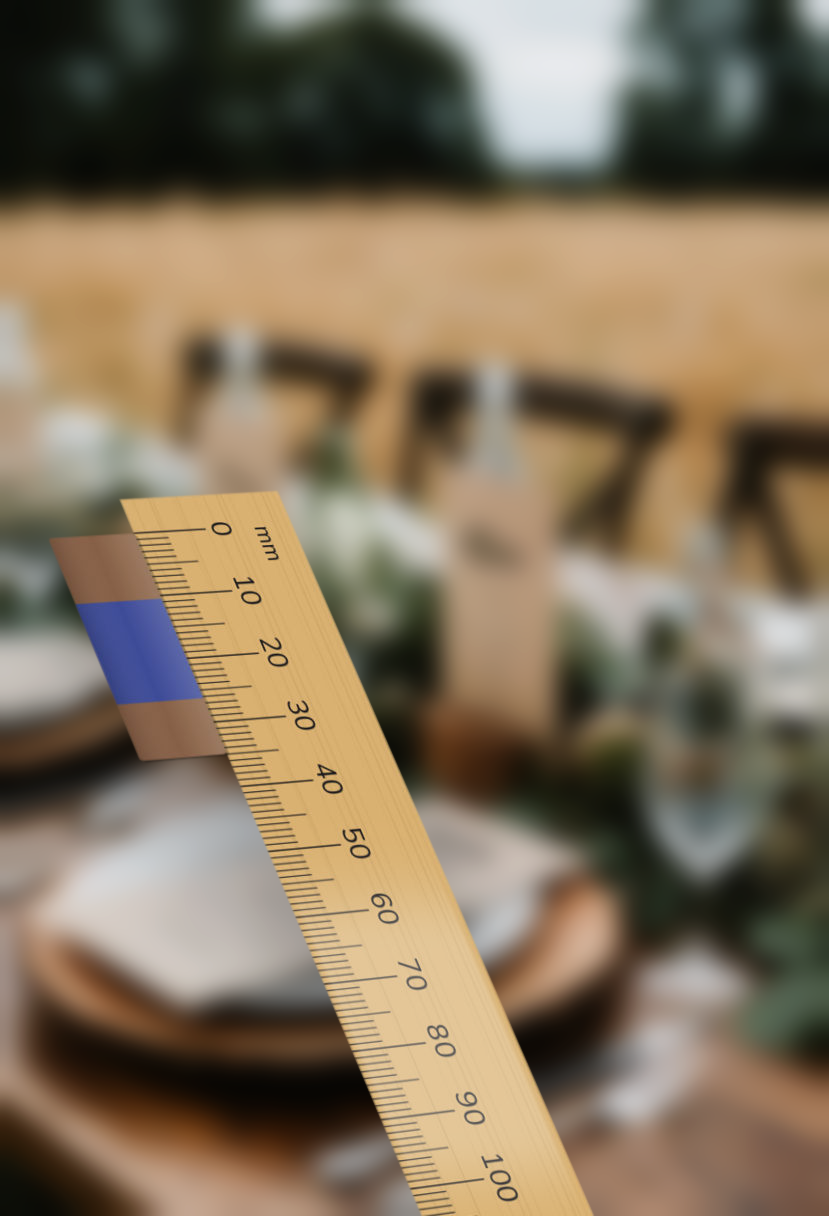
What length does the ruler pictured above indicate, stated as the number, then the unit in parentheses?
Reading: 35 (mm)
